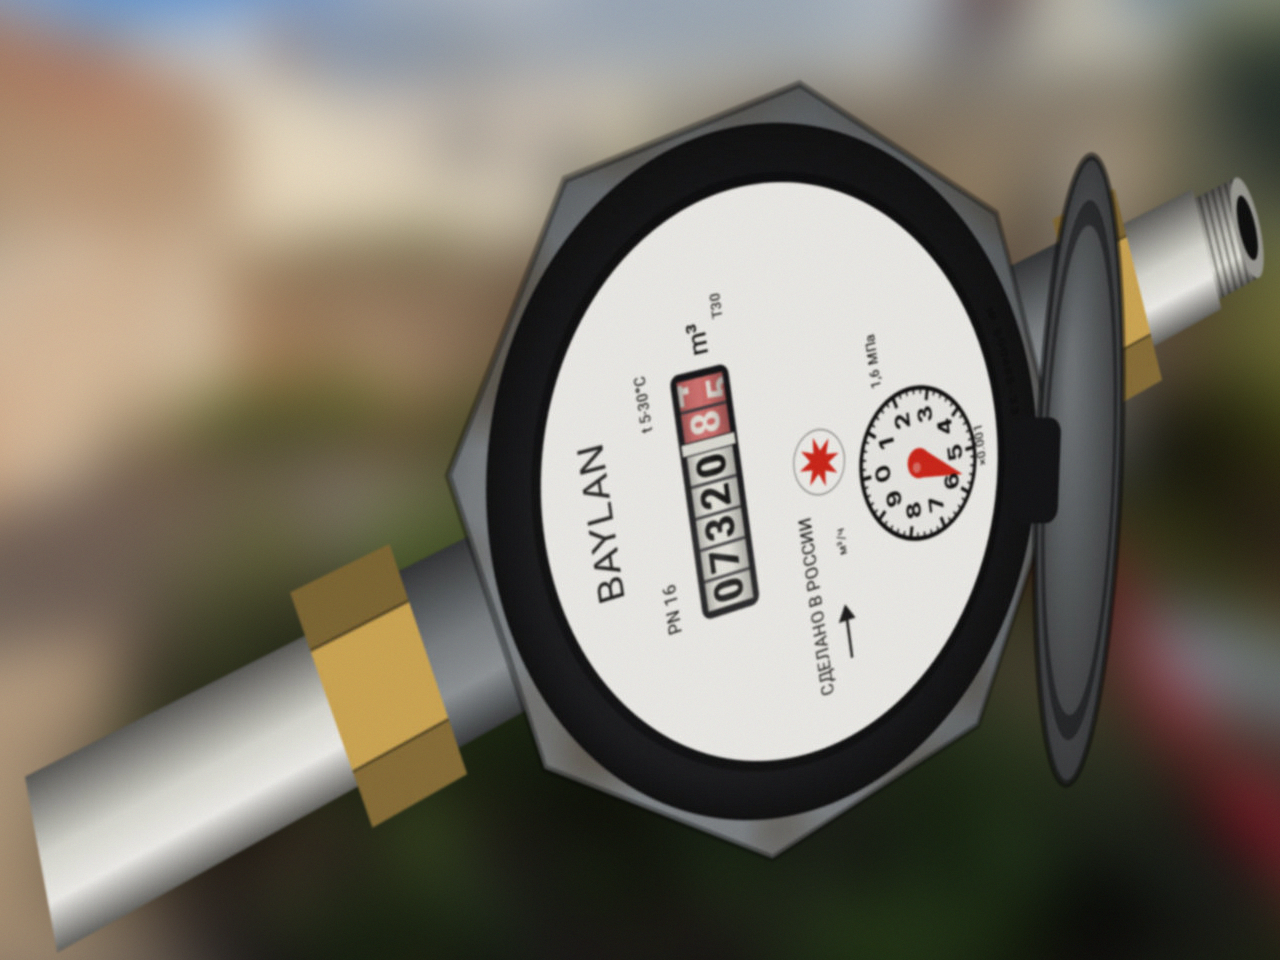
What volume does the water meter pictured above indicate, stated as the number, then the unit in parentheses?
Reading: 7320.845 (m³)
